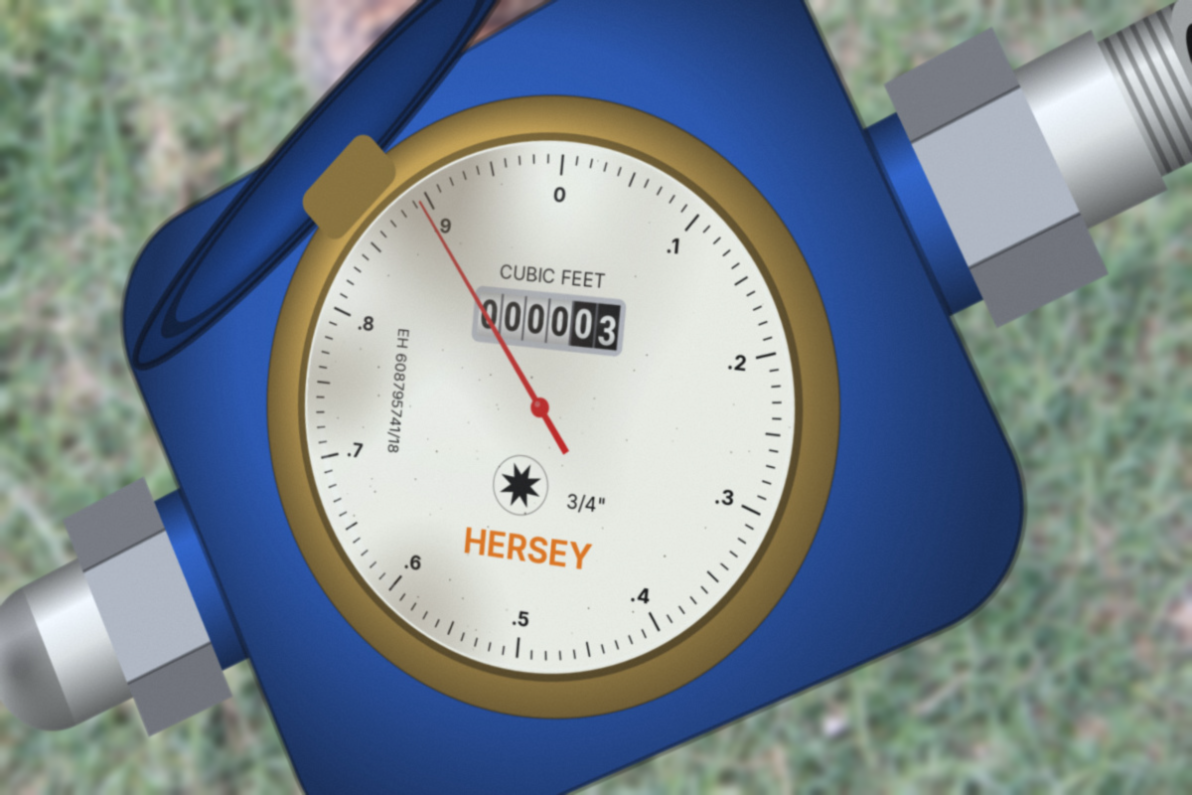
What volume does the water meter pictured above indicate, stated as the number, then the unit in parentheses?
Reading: 2.89 (ft³)
